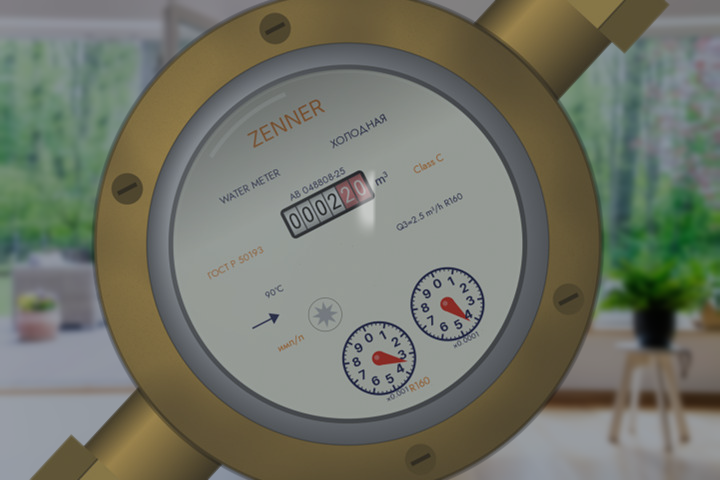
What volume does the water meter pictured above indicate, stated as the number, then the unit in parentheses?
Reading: 2.2034 (m³)
